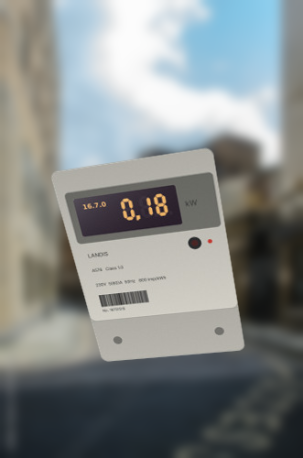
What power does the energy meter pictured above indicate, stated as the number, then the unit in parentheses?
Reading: 0.18 (kW)
